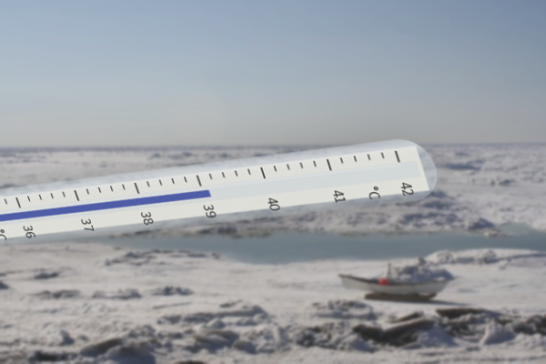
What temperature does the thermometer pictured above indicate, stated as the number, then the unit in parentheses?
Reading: 39.1 (°C)
